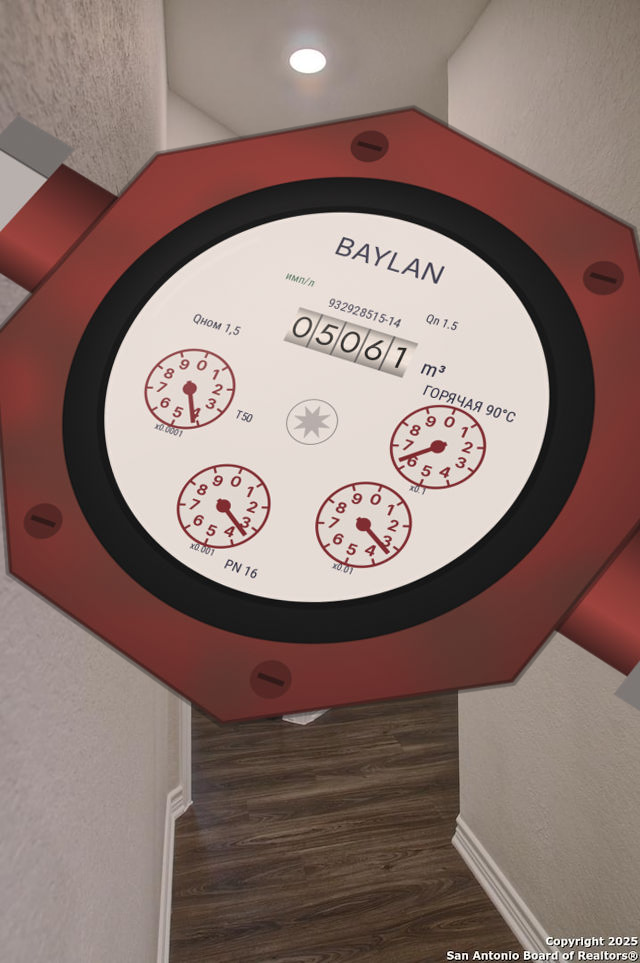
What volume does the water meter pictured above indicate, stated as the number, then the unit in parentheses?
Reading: 5061.6334 (m³)
